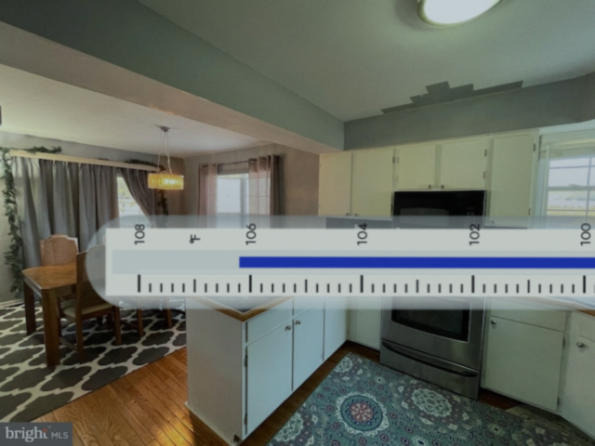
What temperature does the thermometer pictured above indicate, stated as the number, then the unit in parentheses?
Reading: 106.2 (°F)
